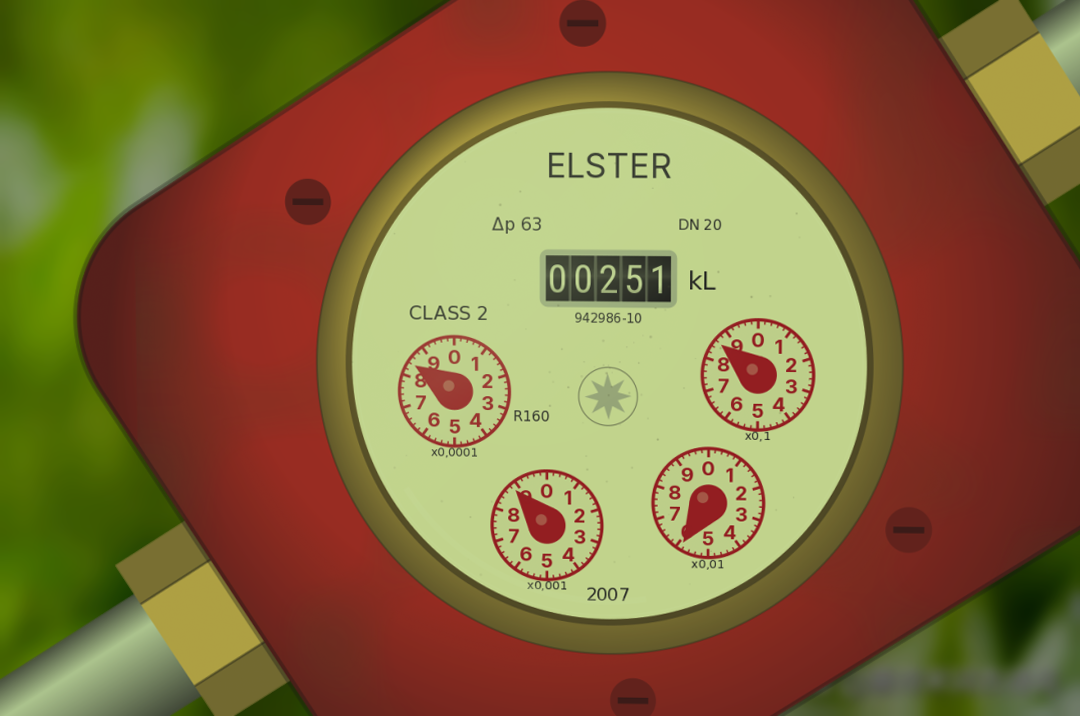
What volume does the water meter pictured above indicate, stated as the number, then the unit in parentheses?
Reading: 251.8588 (kL)
